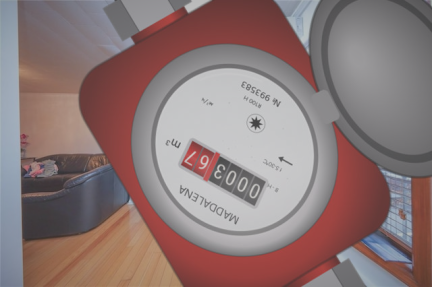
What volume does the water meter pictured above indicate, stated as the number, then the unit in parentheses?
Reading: 3.67 (m³)
